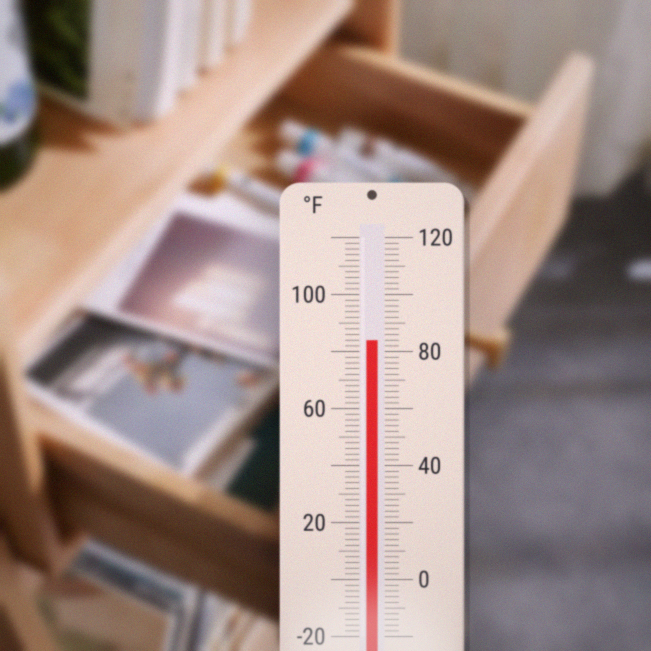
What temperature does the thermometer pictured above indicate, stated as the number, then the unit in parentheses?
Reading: 84 (°F)
